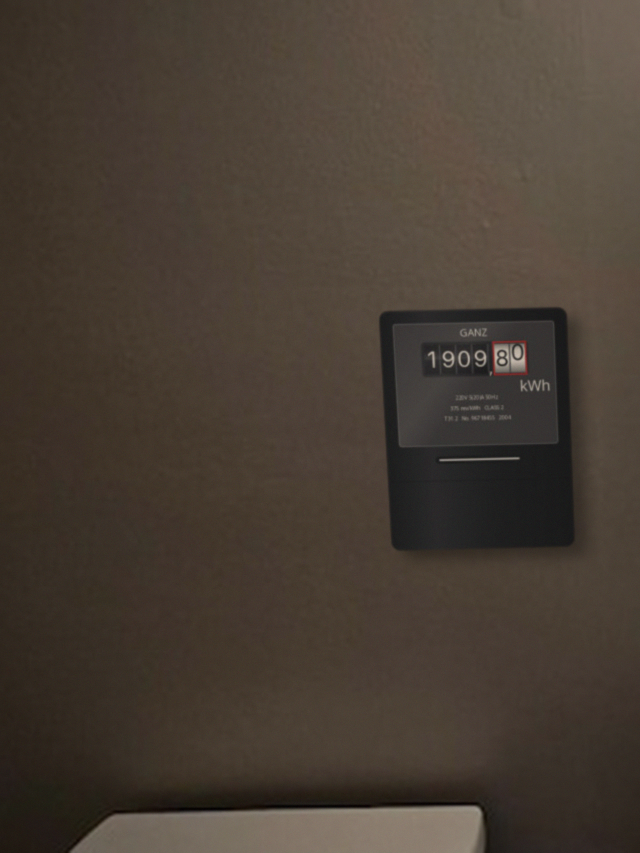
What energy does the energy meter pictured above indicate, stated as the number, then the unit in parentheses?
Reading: 1909.80 (kWh)
